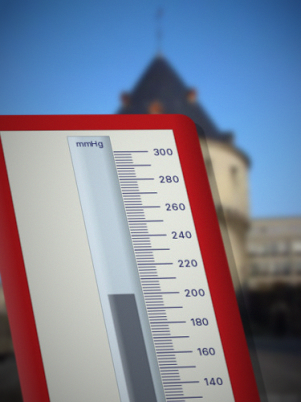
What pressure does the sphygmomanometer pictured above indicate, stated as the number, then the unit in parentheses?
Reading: 200 (mmHg)
